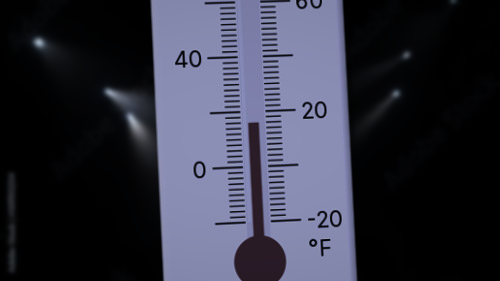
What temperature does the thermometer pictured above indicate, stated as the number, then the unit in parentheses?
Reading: 16 (°F)
